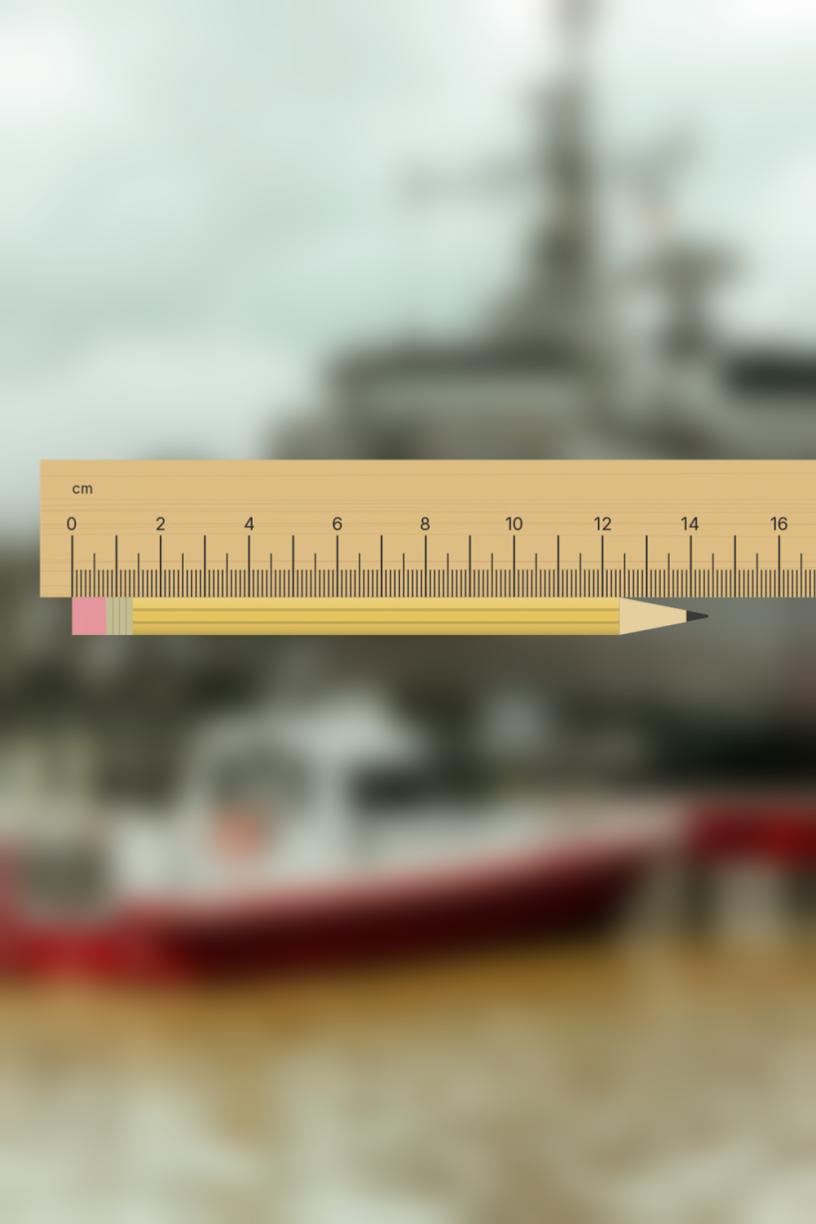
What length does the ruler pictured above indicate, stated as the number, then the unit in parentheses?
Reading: 14.4 (cm)
